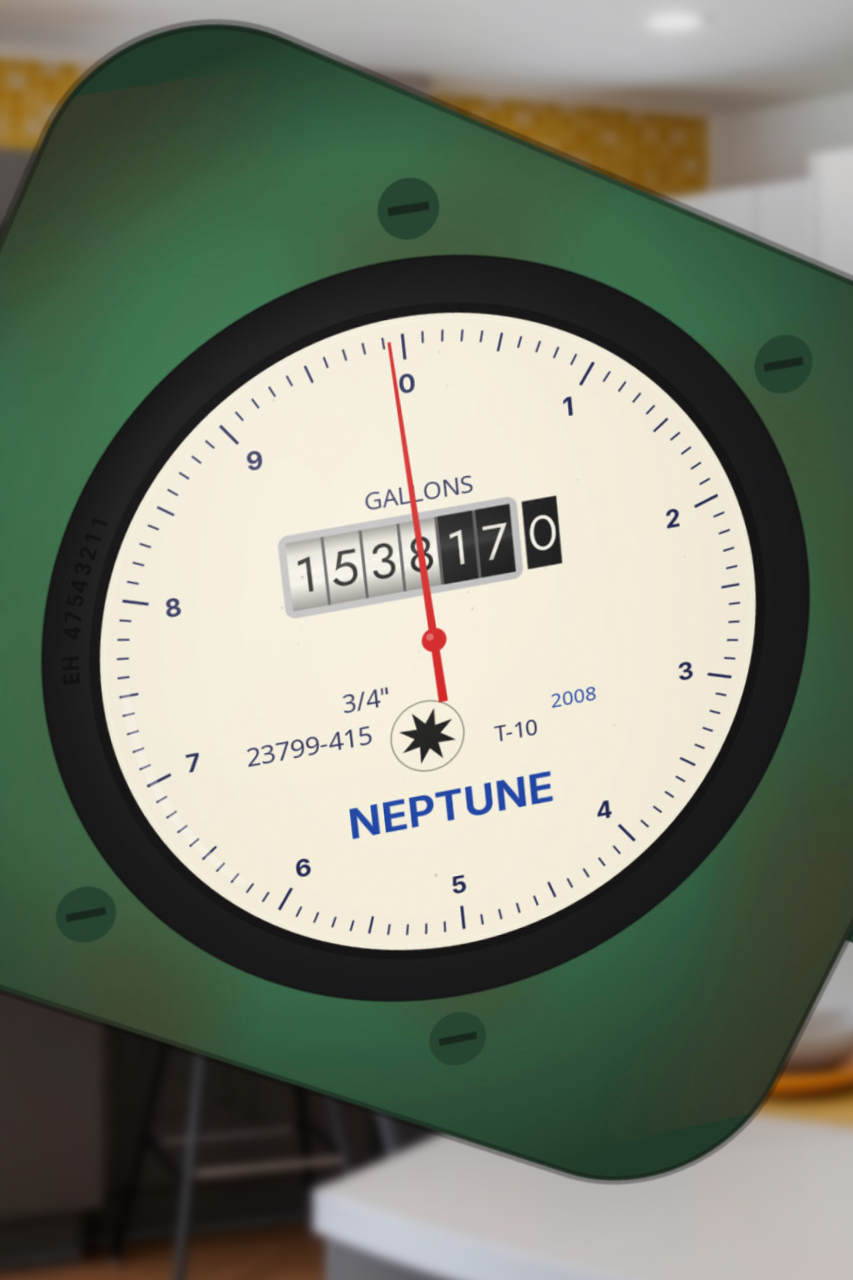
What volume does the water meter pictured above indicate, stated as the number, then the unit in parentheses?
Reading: 1538169.9 (gal)
